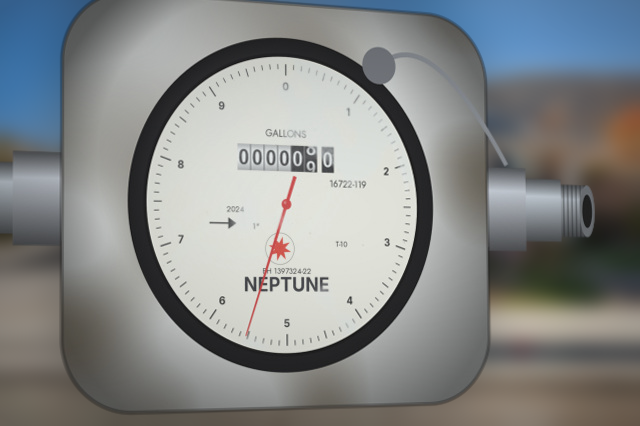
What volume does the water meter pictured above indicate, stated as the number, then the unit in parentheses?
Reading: 85.5 (gal)
